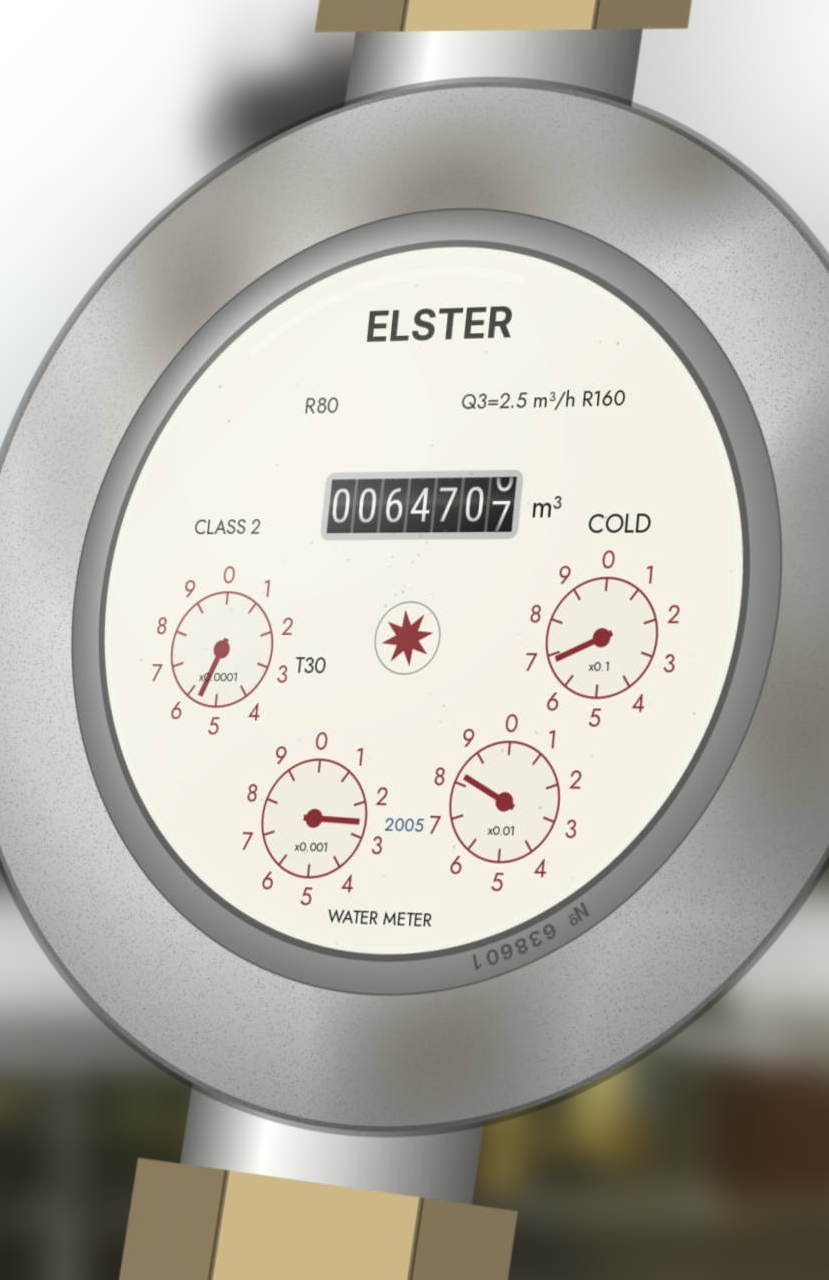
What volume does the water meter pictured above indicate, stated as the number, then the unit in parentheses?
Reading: 64706.6825 (m³)
